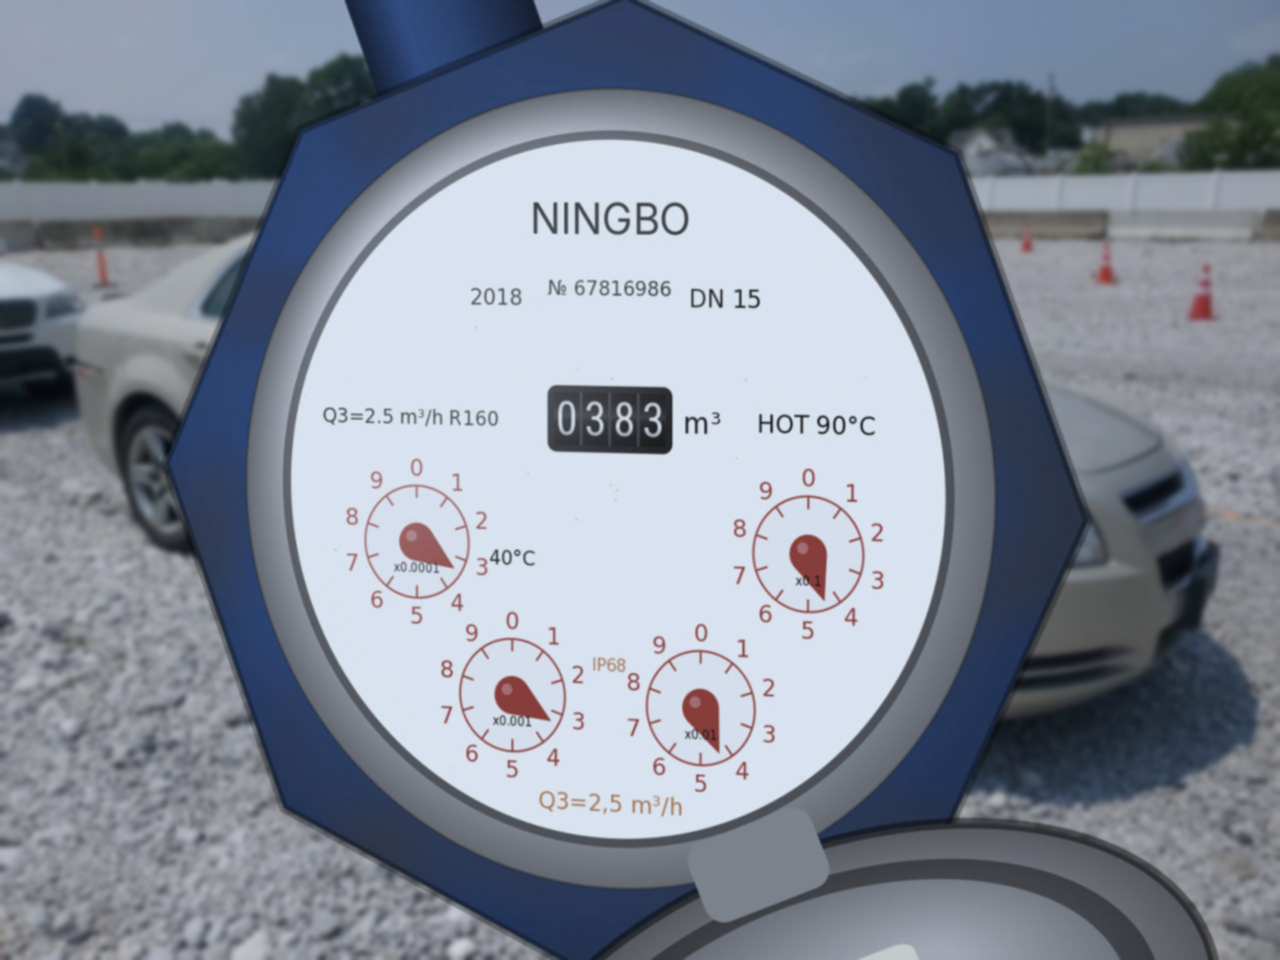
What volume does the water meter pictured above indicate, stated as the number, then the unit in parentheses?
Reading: 383.4433 (m³)
